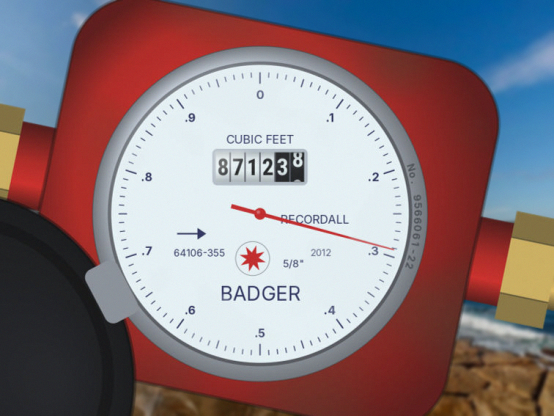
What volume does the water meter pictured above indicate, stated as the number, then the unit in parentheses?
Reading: 871238.29 (ft³)
